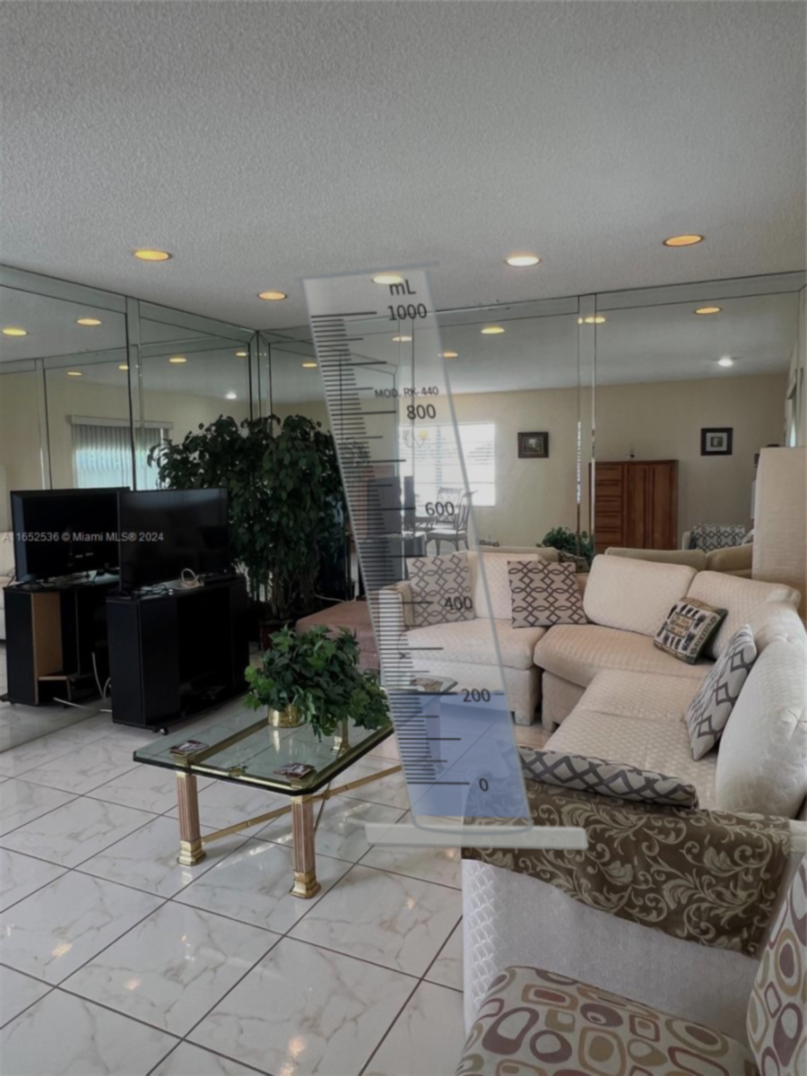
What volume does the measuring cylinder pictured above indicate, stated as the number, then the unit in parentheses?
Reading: 200 (mL)
